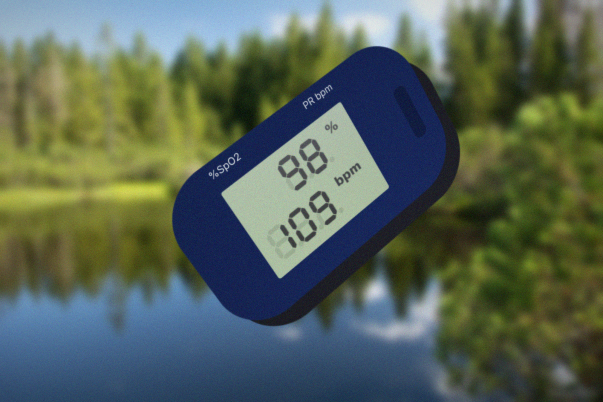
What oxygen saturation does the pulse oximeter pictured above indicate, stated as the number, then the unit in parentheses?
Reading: 98 (%)
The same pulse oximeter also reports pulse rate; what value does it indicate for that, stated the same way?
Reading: 109 (bpm)
